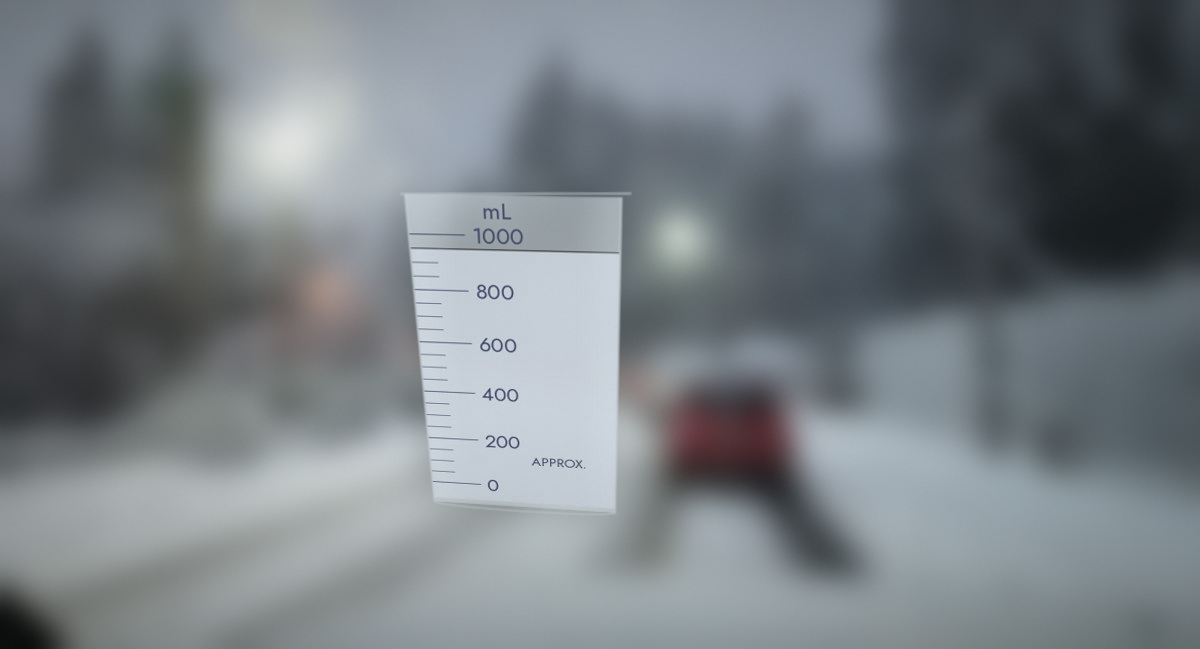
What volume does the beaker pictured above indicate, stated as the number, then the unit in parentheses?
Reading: 950 (mL)
